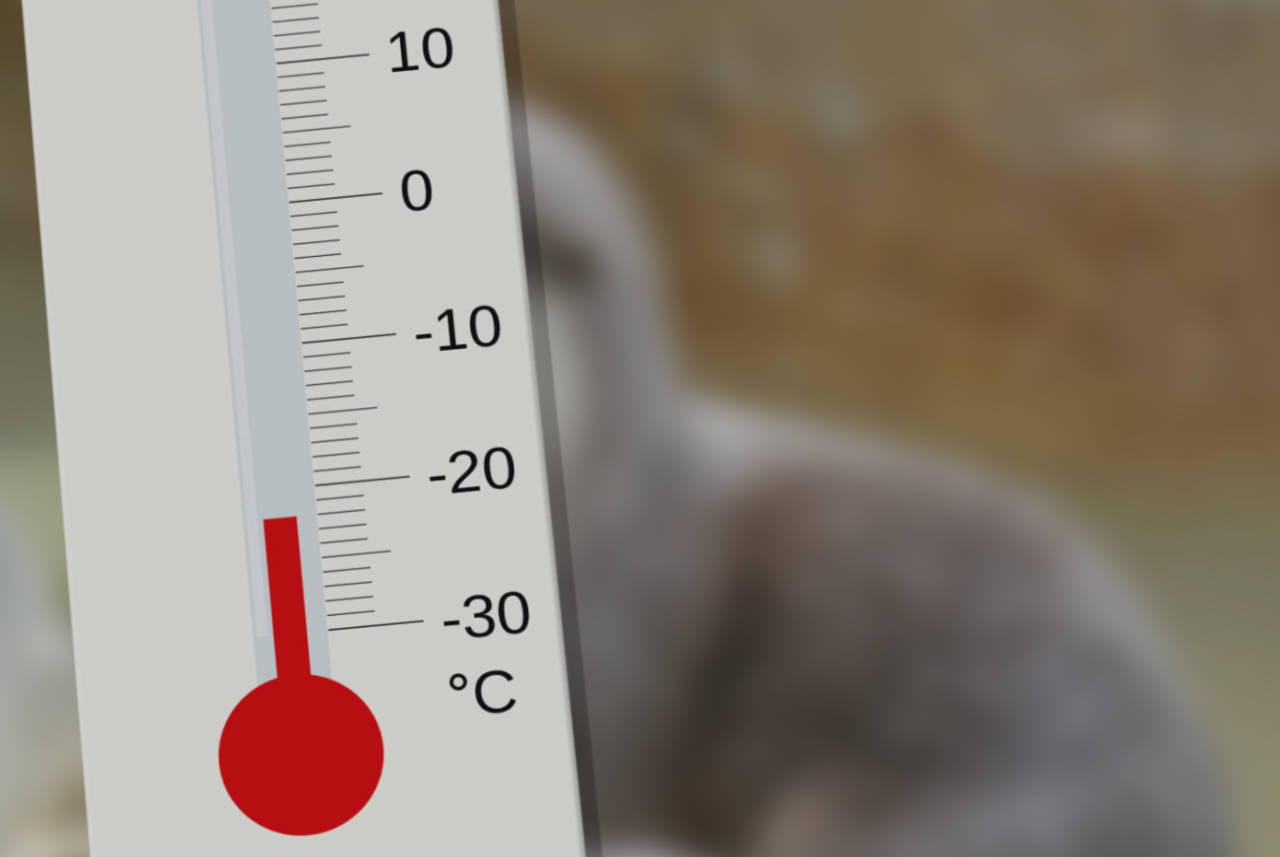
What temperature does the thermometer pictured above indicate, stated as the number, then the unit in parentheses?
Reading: -22 (°C)
